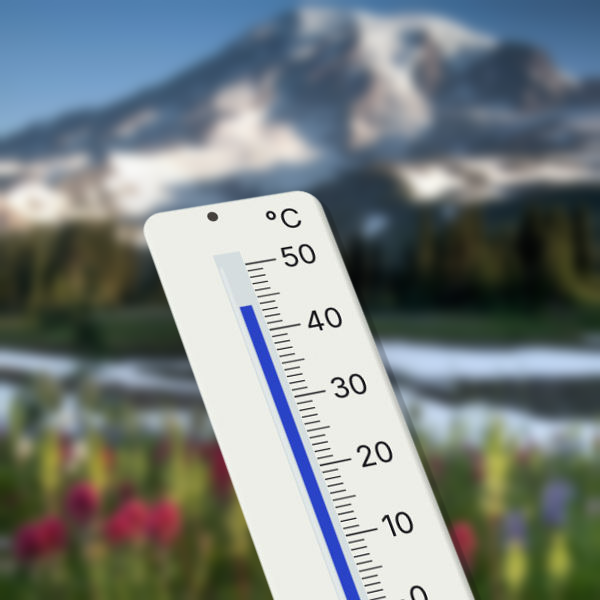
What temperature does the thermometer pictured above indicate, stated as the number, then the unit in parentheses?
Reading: 44 (°C)
